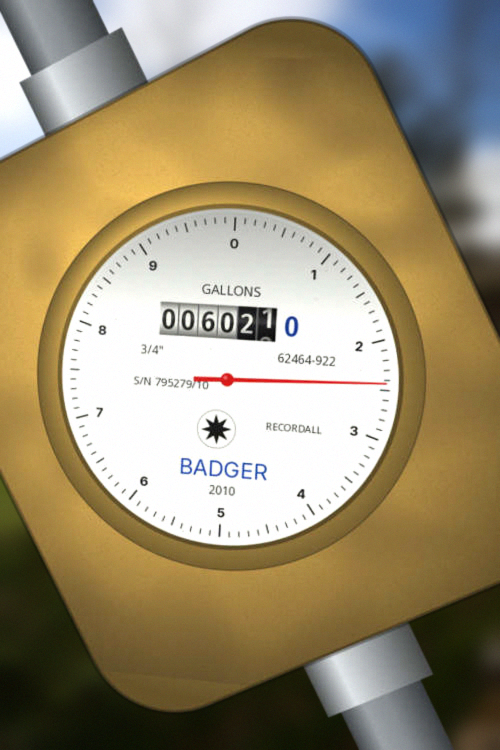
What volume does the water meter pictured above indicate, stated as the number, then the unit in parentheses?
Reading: 60212.4 (gal)
